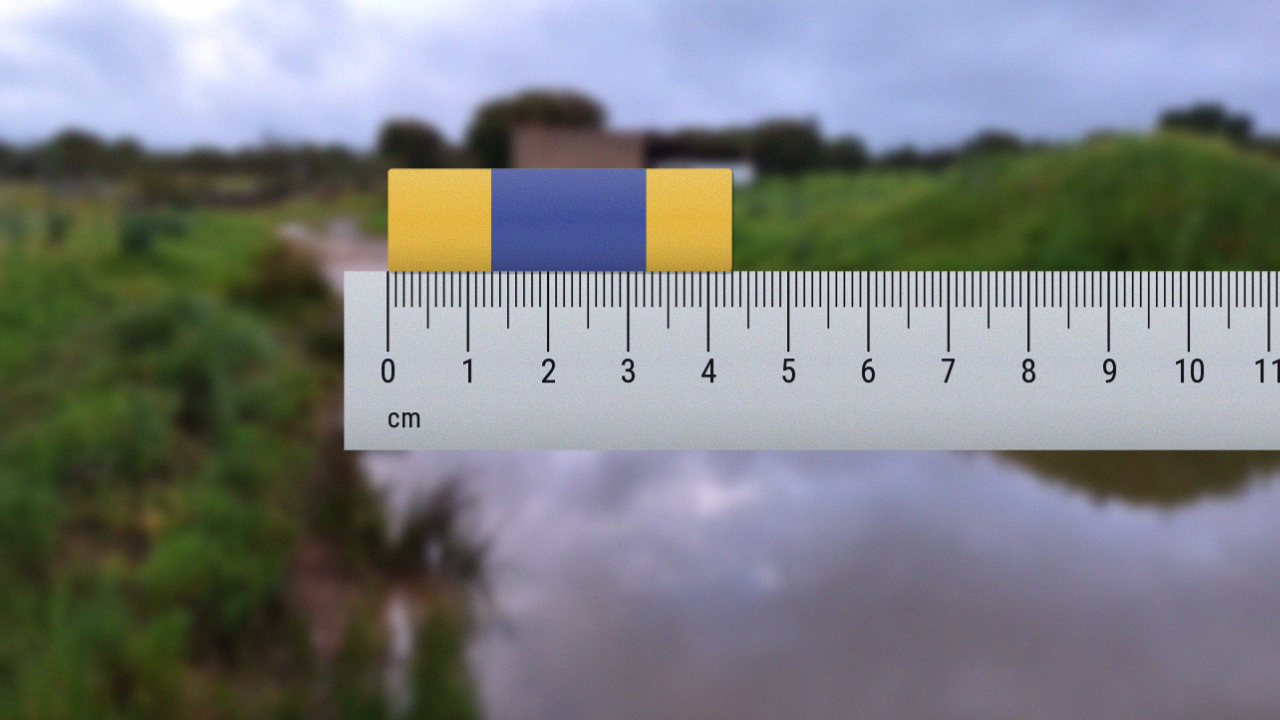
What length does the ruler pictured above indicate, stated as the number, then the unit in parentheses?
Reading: 4.3 (cm)
